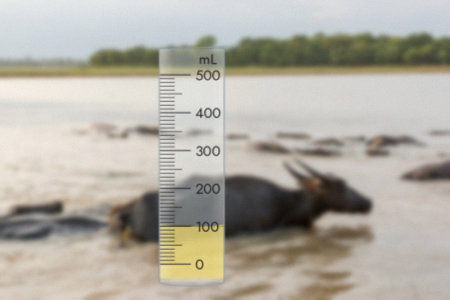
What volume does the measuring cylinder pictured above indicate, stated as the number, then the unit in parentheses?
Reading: 100 (mL)
